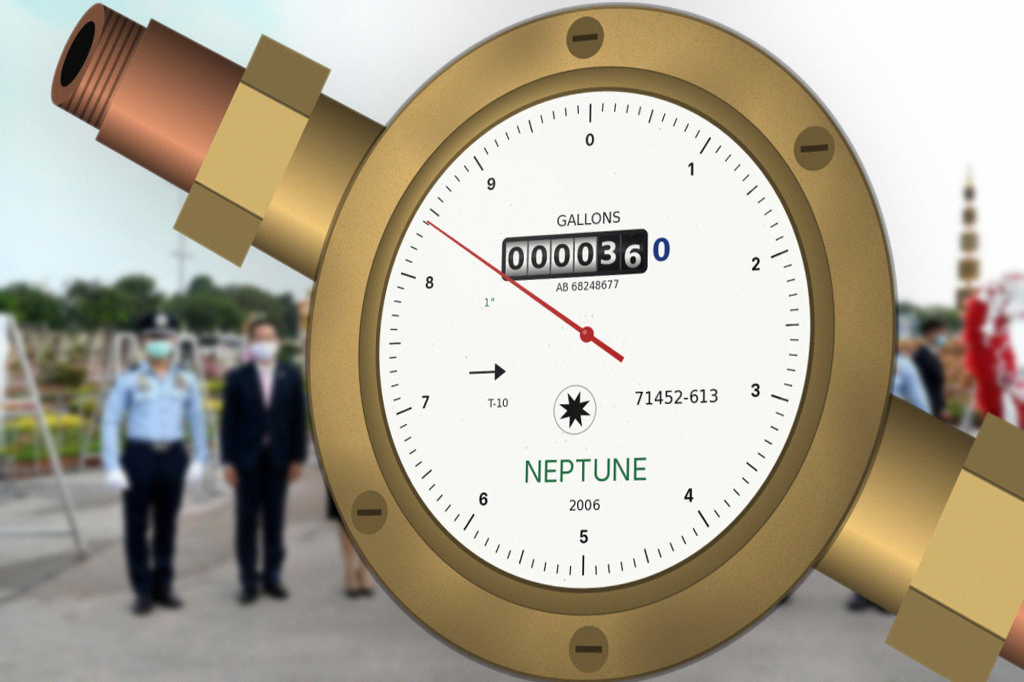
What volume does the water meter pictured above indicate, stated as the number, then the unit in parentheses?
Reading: 358.4 (gal)
